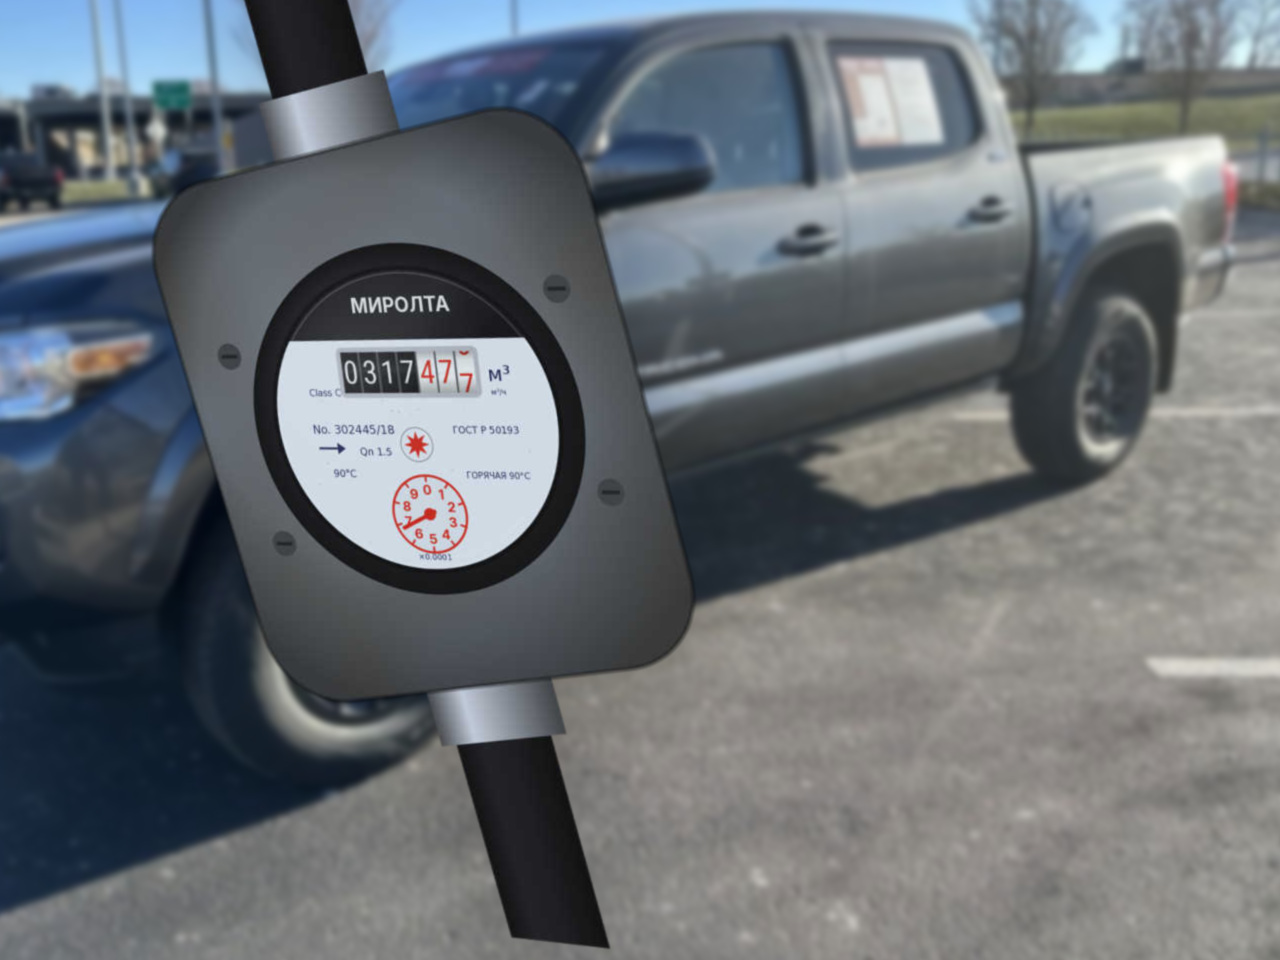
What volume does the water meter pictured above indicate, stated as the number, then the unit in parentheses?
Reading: 317.4766 (m³)
